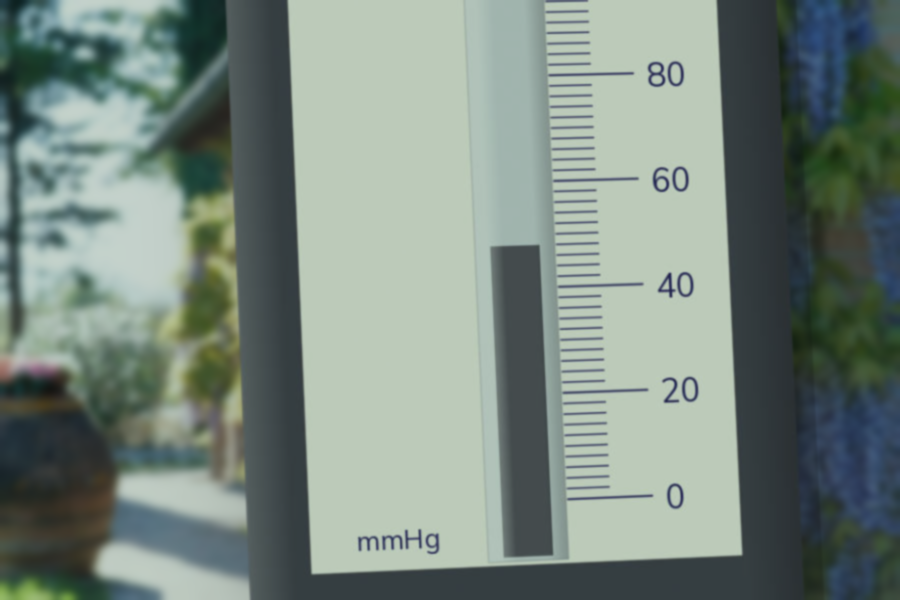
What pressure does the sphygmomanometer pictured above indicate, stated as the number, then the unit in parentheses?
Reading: 48 (mmHg)
